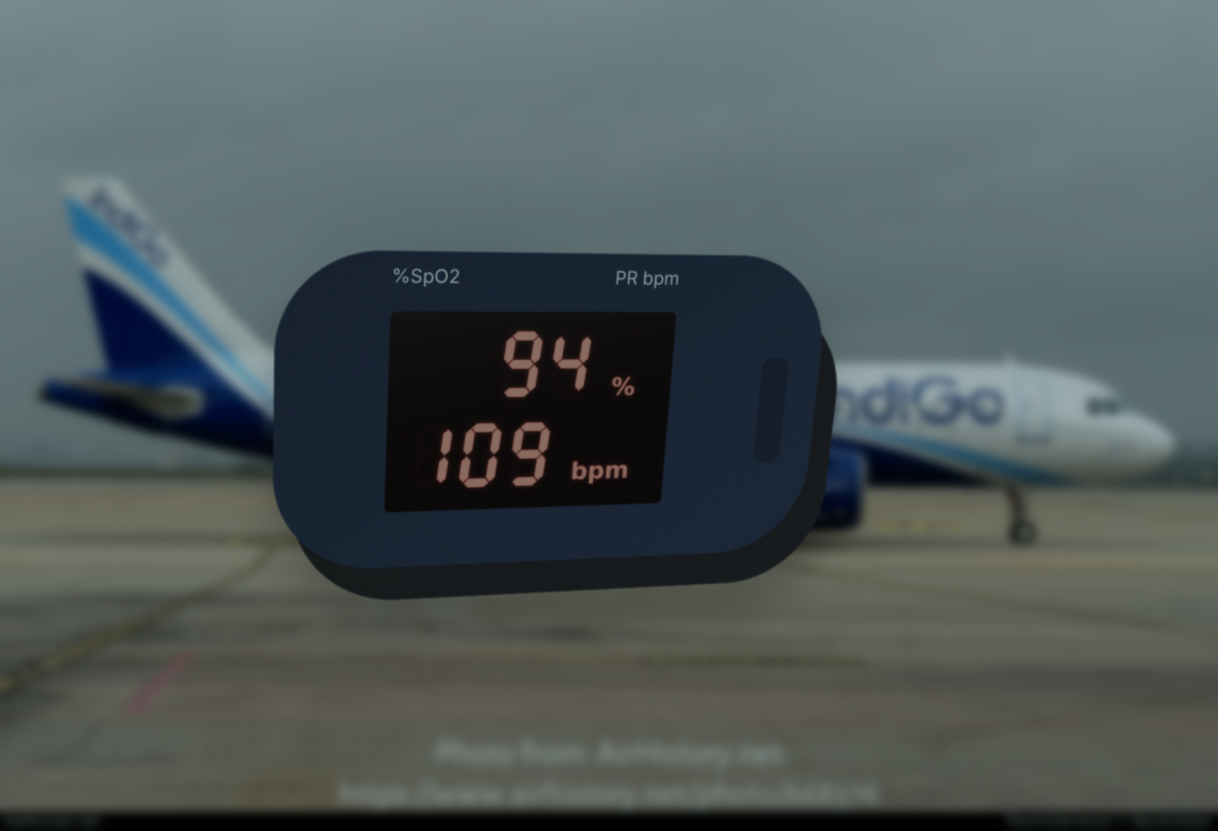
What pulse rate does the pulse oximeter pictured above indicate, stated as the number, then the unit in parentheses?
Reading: 109 (bpm)
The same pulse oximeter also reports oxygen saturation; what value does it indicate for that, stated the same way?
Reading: 94 (%)
